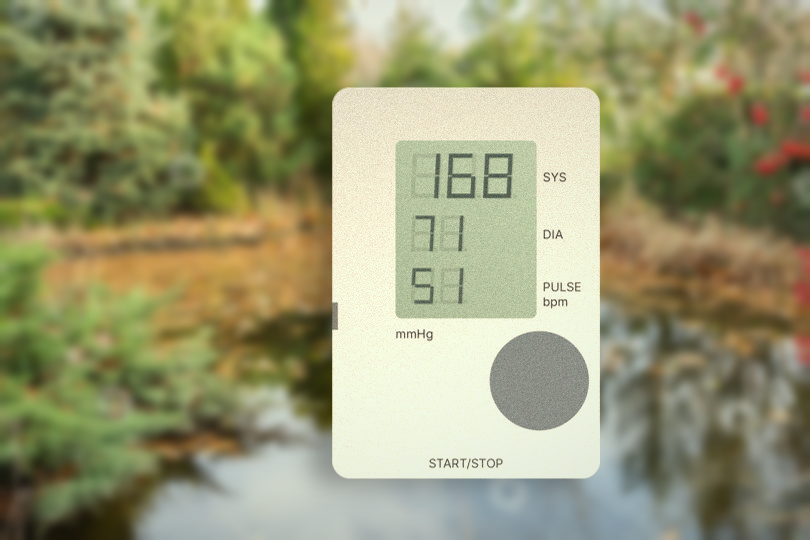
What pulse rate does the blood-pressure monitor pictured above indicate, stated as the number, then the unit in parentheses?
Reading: 51 (bpm)
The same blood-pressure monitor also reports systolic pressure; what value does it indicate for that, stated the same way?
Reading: 168 (mmHg)
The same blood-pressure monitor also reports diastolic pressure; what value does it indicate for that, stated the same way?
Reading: 71 (mmHg)
